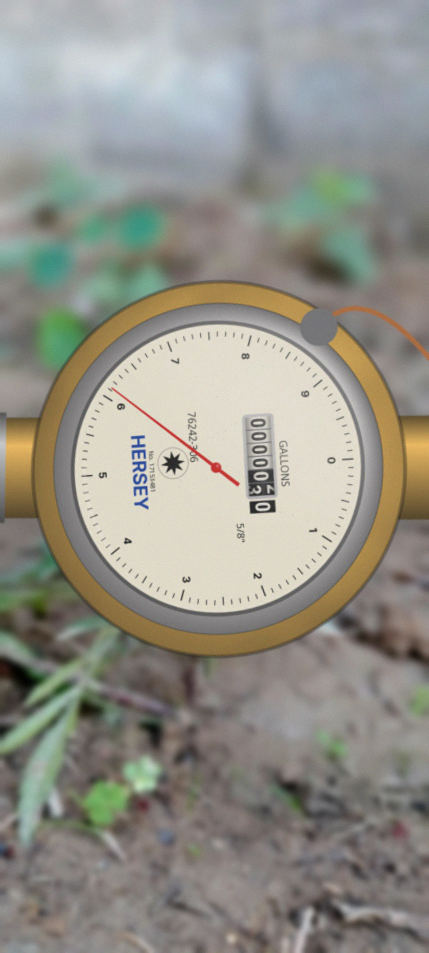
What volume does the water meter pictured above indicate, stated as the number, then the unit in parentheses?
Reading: 26.1 (gal)
